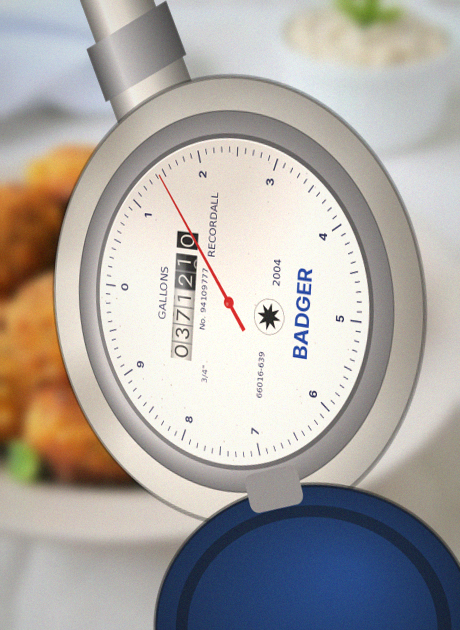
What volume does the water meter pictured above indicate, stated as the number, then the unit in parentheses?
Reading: 371211.4 (gal)
